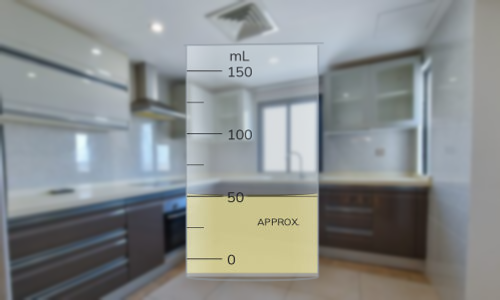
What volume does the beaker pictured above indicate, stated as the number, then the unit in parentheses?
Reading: 50 (mL)
